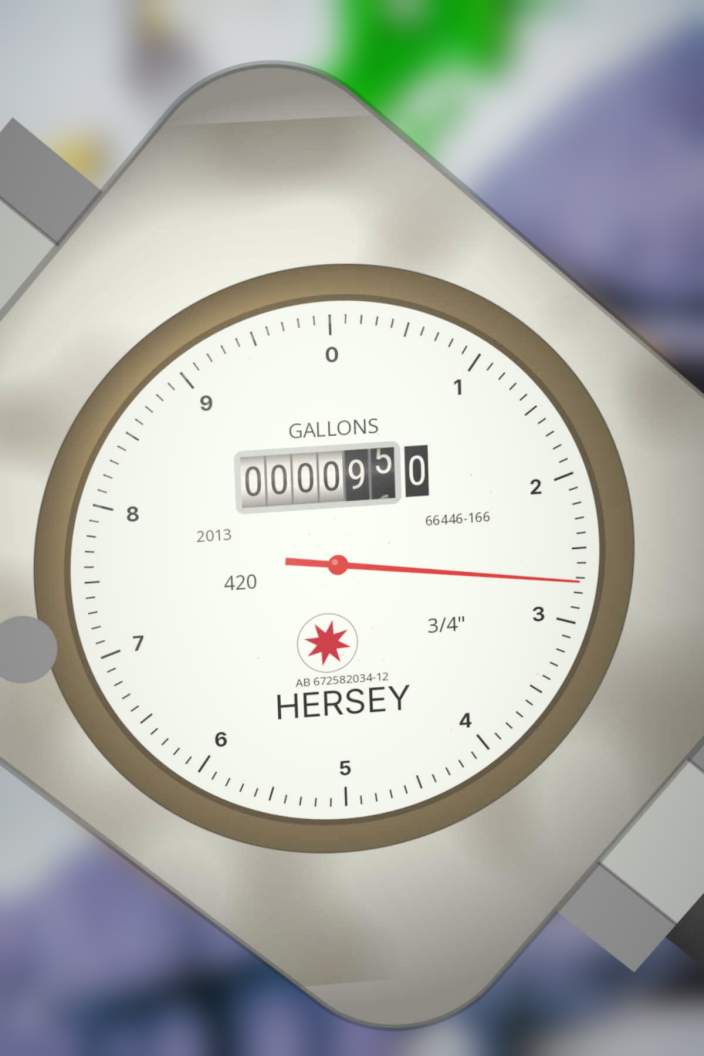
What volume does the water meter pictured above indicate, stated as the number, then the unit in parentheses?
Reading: 952.7 (gal)
